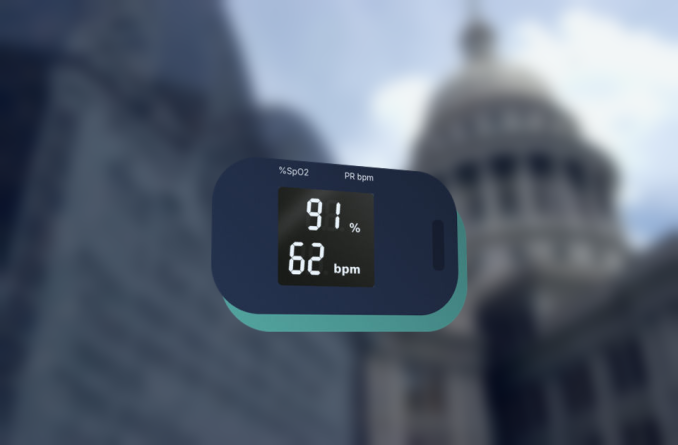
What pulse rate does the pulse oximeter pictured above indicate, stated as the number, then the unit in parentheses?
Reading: 62 (bpm)
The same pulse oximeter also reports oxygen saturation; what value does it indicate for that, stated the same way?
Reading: 91 (%)
